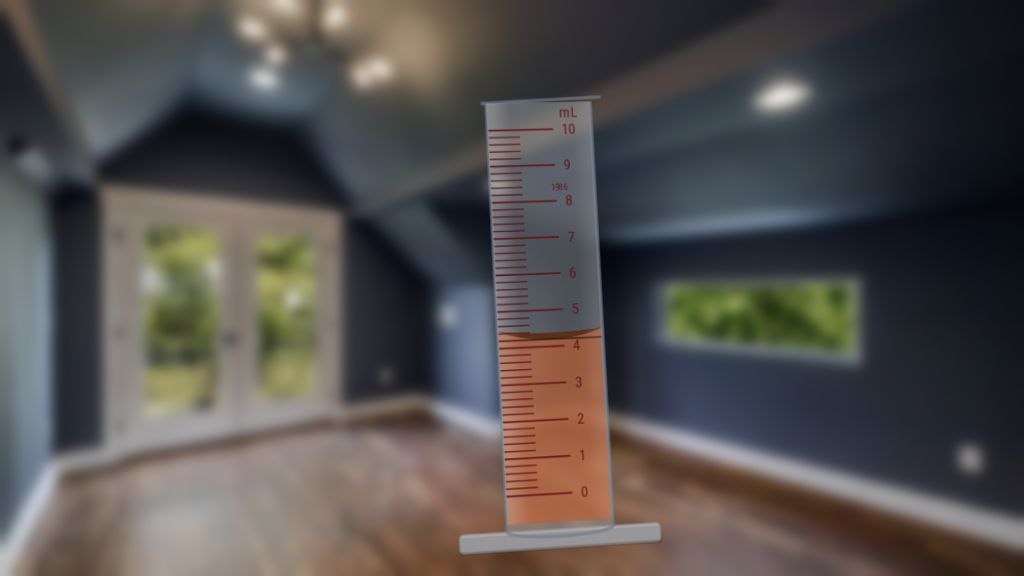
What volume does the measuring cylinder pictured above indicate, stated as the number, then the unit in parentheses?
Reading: 4.2 (mL)
